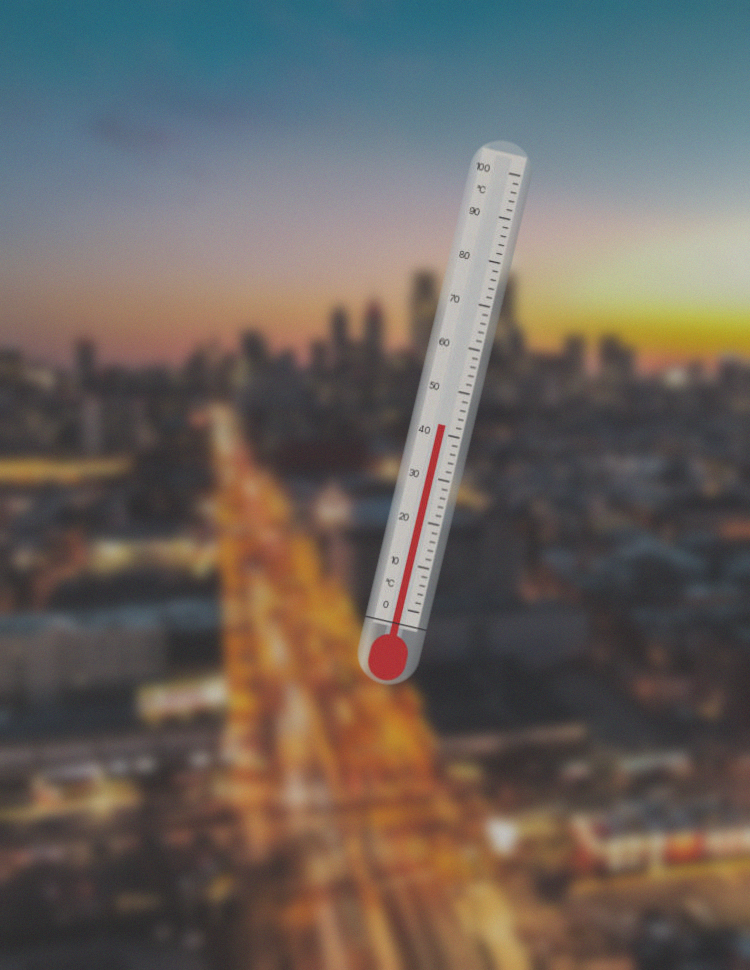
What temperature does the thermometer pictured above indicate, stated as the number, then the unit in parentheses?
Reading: 42 (°C)
